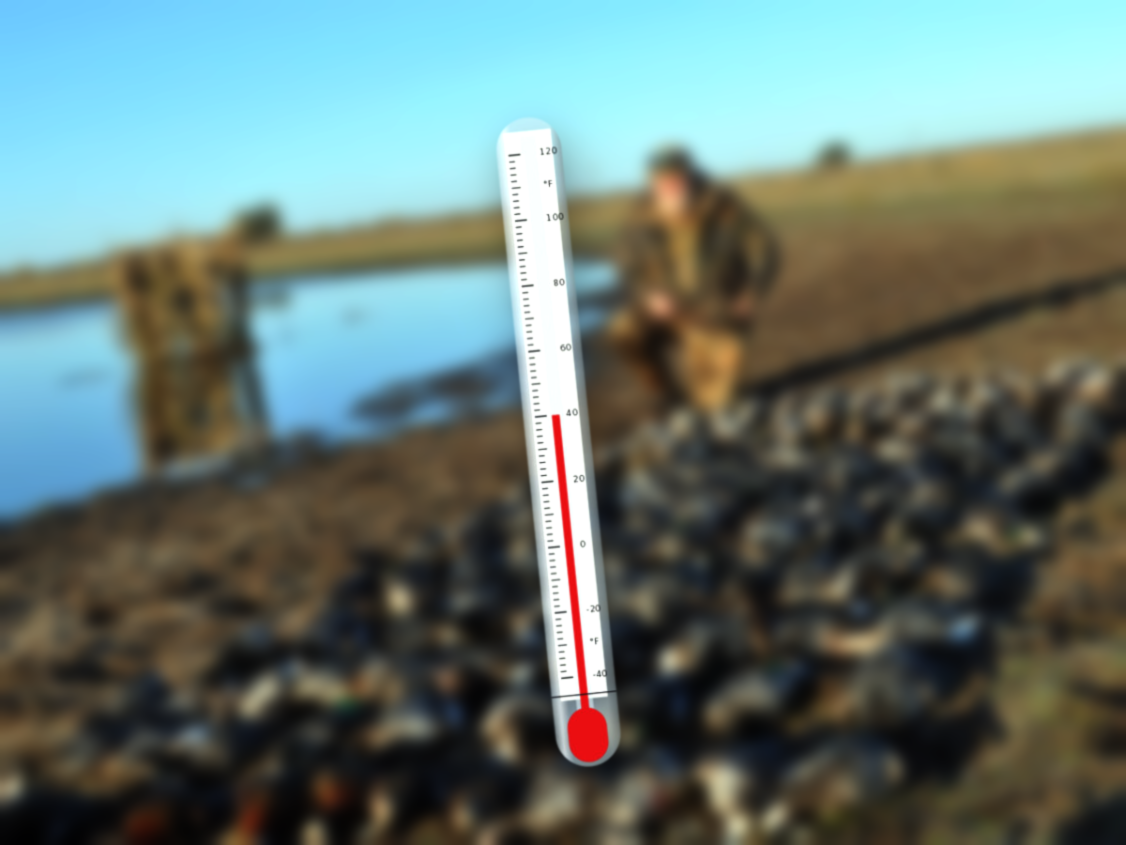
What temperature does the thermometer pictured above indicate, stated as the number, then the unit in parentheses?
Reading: 40 (°F)
